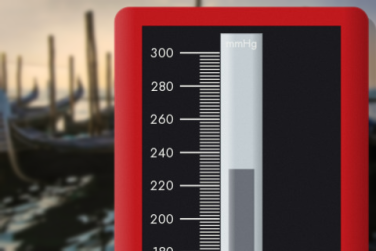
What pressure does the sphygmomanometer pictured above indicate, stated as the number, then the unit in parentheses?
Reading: 230 (mmHg)
